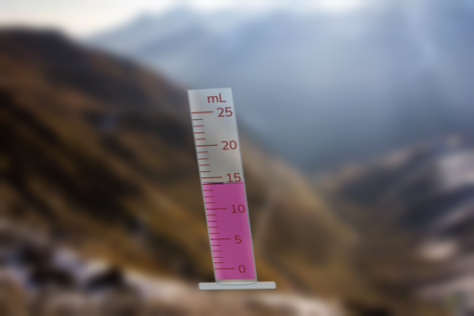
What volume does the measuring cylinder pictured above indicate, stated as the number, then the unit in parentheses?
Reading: 14 (mL)
